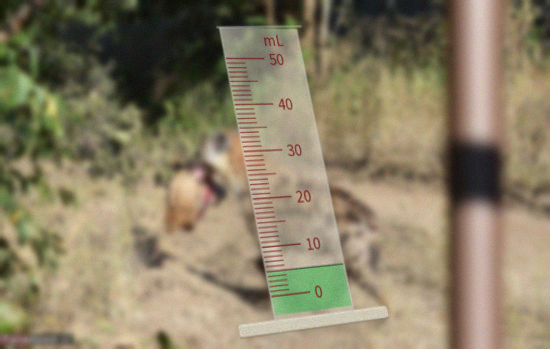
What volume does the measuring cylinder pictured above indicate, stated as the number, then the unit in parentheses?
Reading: 5 (mL)
